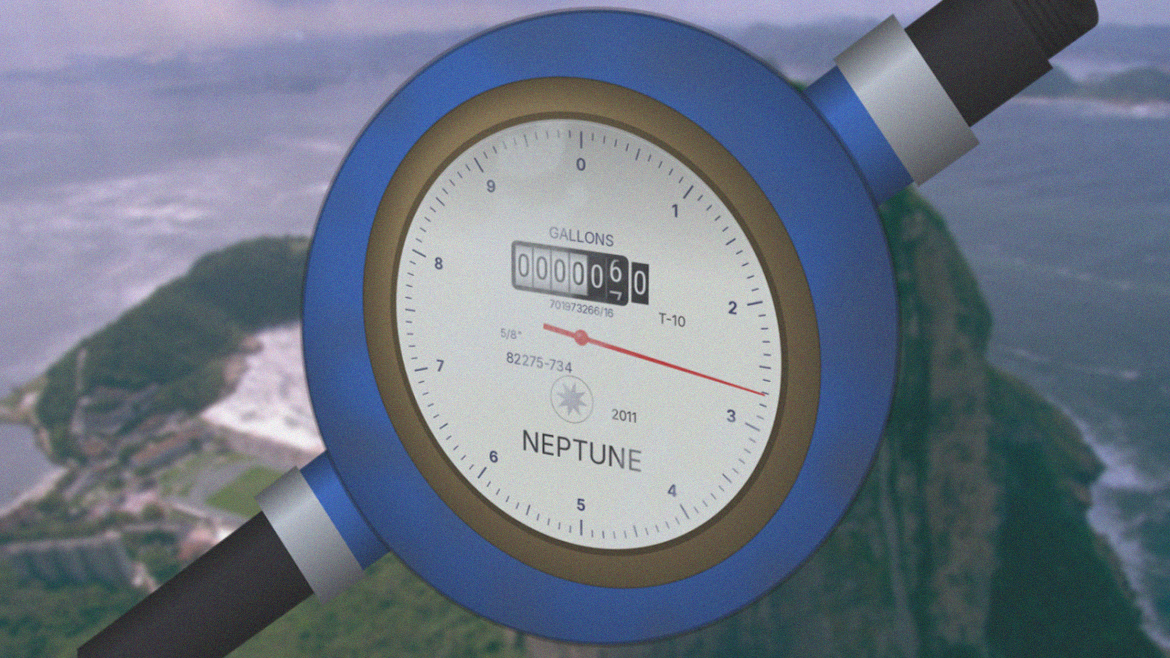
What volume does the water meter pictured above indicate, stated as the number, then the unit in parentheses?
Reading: 62.7 (gal)
